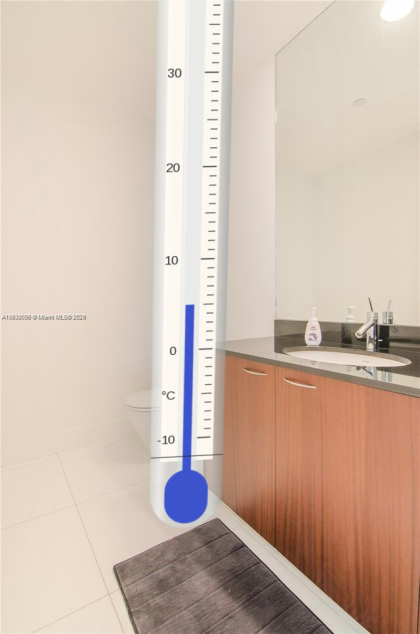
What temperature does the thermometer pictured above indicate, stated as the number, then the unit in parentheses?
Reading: 5 (°C)
